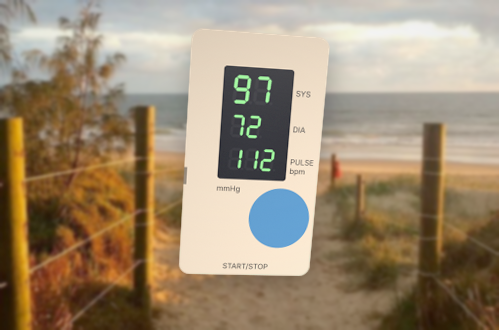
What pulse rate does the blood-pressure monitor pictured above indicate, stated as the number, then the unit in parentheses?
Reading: 112 (bpm)
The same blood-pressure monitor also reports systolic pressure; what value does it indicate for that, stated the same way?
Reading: 97 (mmHg)
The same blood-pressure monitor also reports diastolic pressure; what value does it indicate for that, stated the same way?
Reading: 72 (mmHg)
